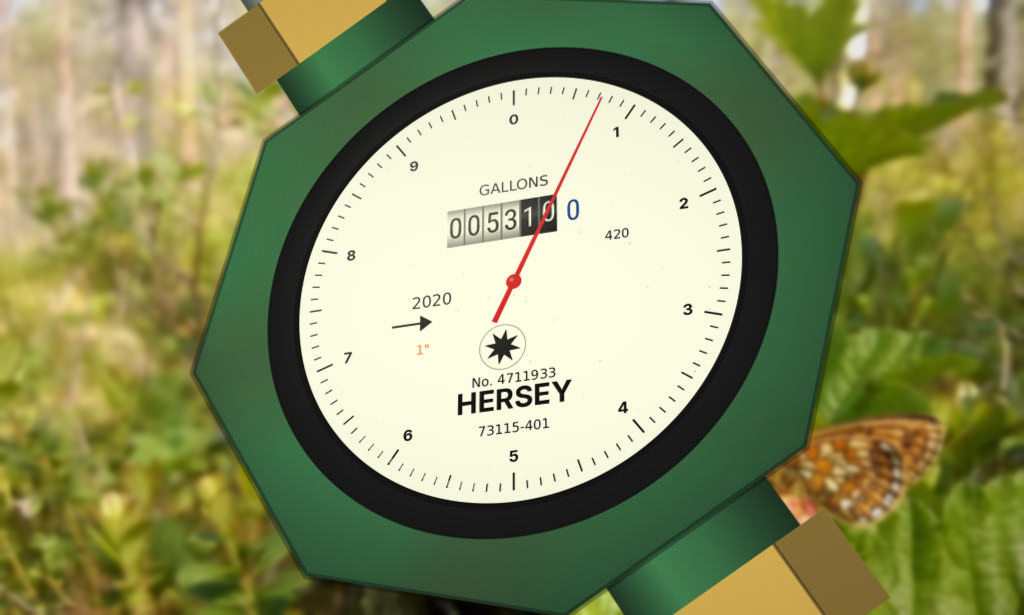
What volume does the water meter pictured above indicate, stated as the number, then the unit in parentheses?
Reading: 53100.7 (gal)
